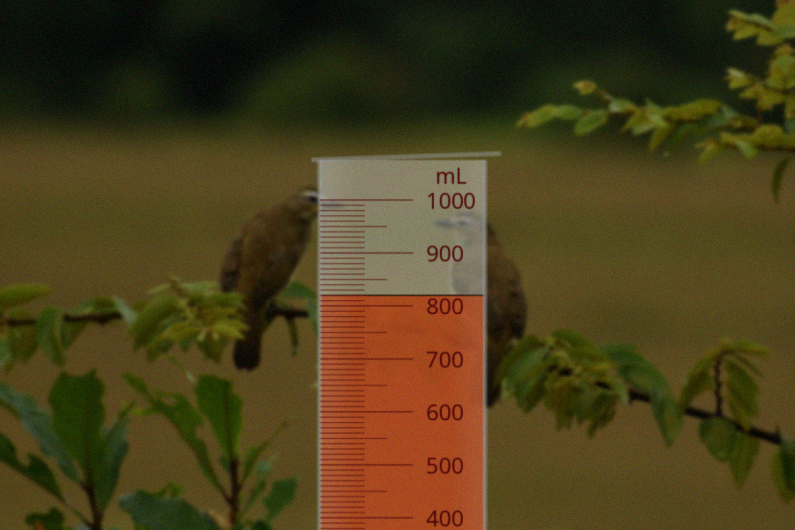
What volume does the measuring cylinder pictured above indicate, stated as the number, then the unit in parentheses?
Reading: 820 (mL)
